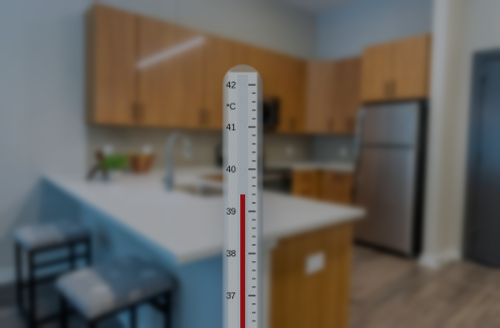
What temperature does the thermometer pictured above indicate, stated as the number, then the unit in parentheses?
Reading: 39.4 (°C)
